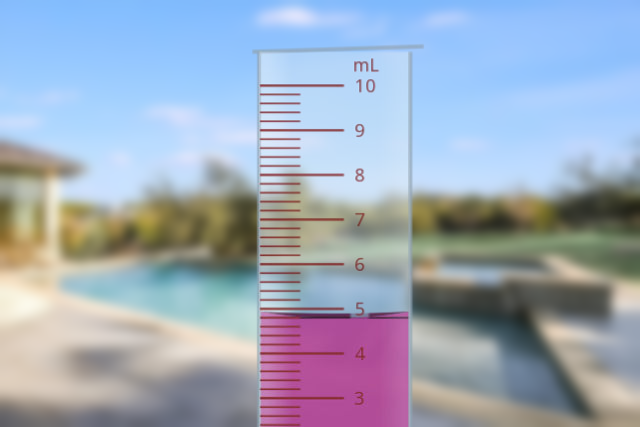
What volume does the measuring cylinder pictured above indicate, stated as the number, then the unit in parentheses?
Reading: 4.8 (mL)
